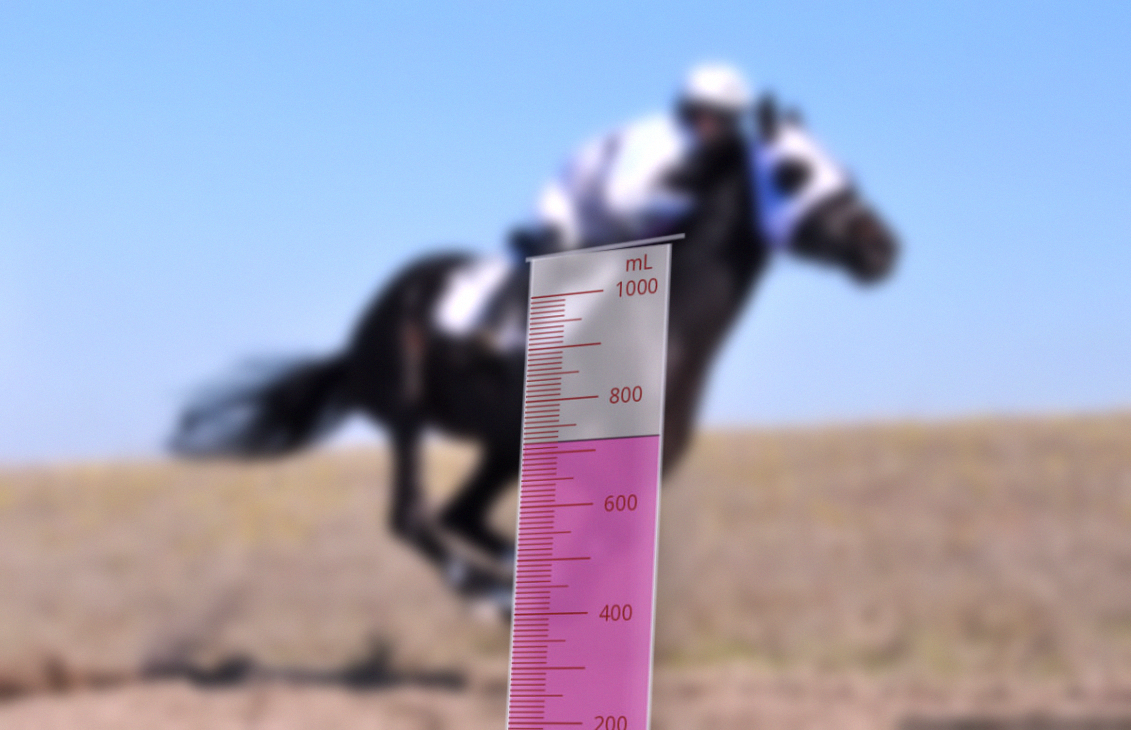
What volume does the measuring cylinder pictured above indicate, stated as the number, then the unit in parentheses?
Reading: 720 (mL)
